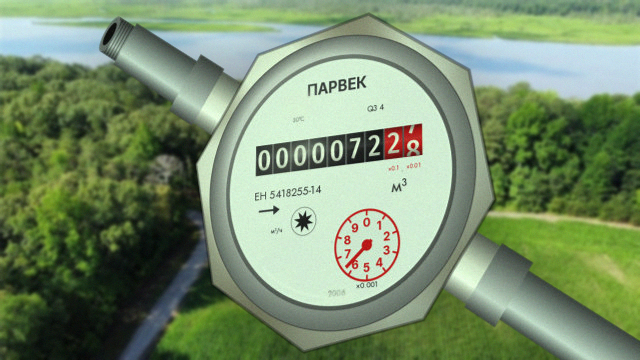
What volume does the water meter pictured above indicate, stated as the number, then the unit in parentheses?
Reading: 72.276 (m³)
